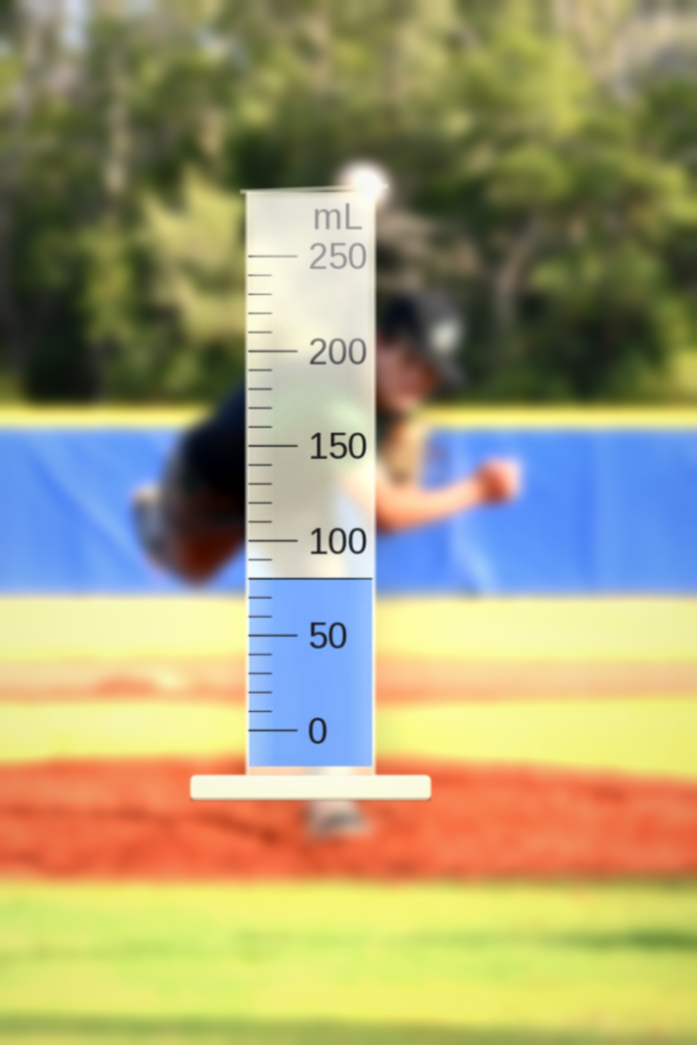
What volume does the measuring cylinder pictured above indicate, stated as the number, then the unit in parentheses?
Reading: 80 (mL)
